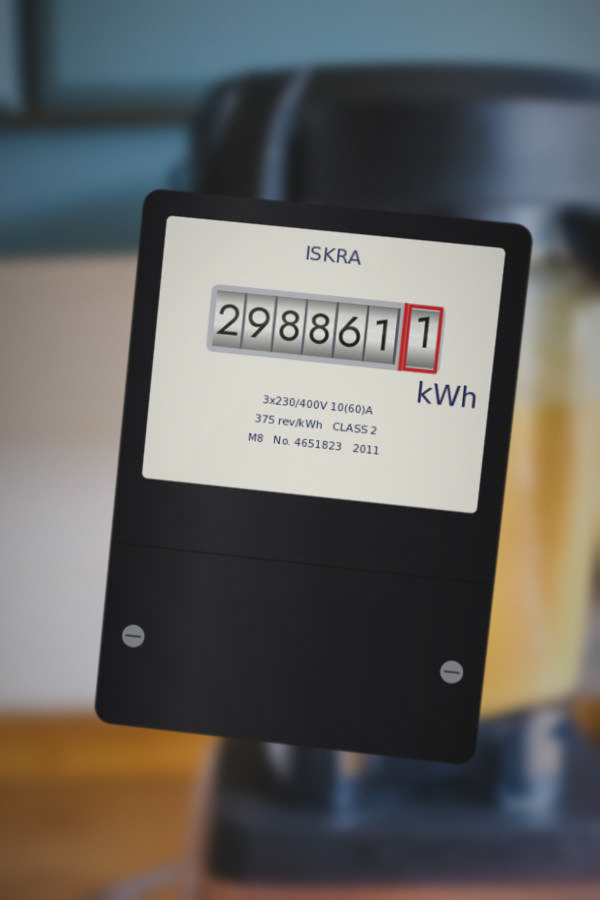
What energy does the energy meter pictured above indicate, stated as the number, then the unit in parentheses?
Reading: 298861.1 (kWh)
